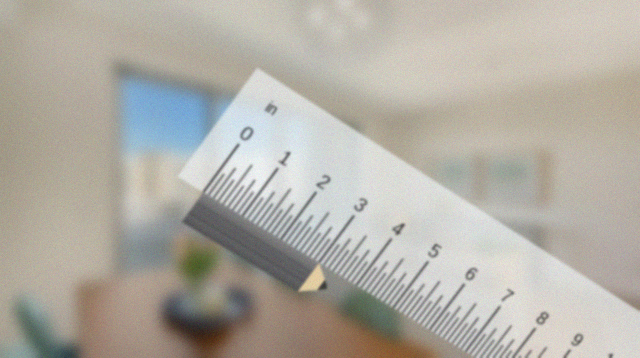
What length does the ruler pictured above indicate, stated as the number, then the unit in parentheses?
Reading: 3.5 (in)
